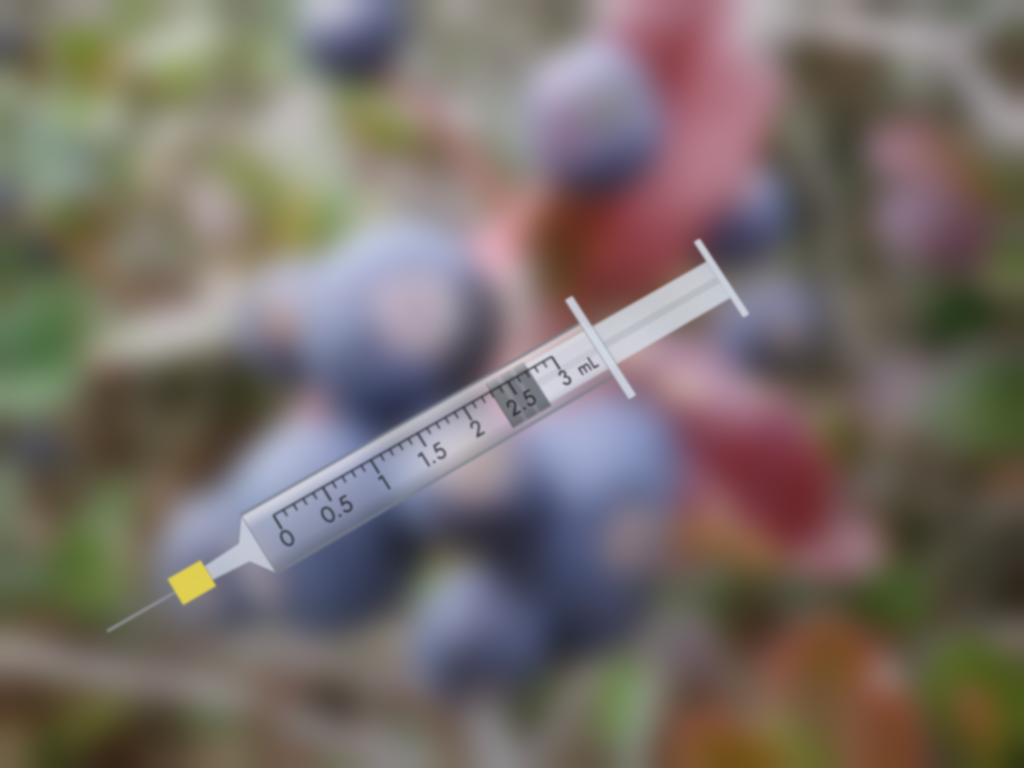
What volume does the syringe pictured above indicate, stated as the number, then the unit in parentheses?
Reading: 2.3 (mL)
